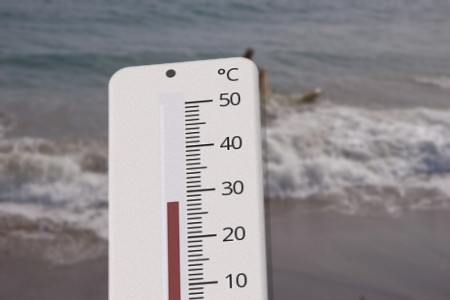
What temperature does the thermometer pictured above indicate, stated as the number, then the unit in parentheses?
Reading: 28 (°C)
